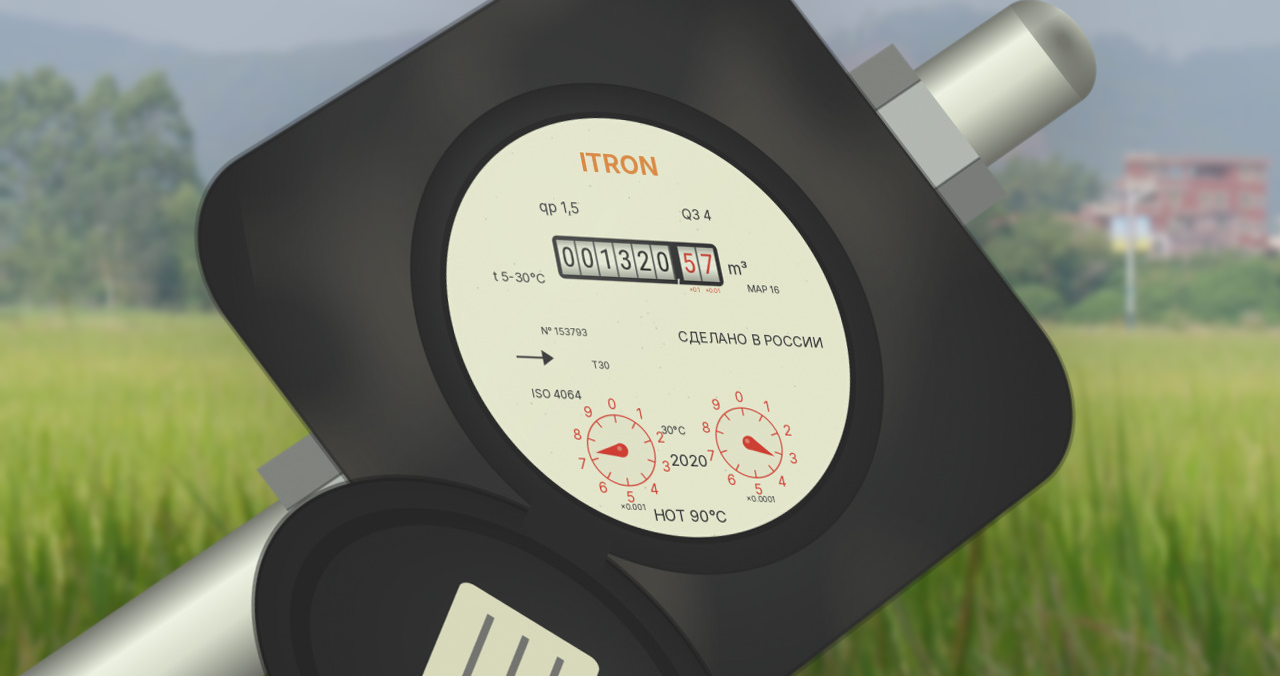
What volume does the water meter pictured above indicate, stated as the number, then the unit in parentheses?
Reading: 1320.5773 (m³)
